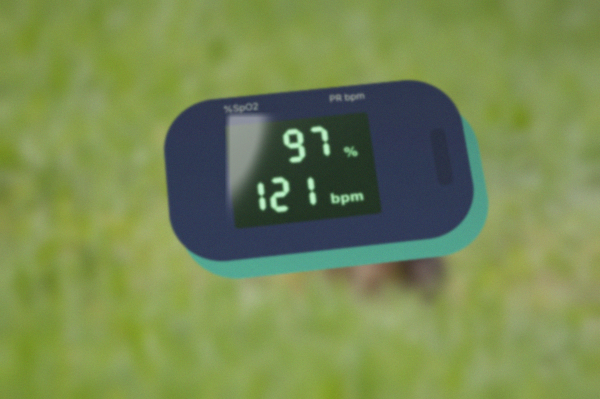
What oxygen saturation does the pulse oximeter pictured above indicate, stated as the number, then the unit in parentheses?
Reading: 97 (%)
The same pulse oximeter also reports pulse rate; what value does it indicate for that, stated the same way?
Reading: 121 (bpm)
